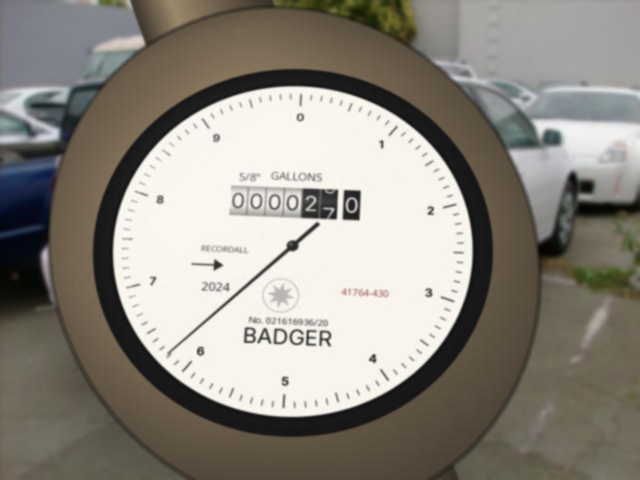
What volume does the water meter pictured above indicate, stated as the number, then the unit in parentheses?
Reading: 266.2 (gal)
